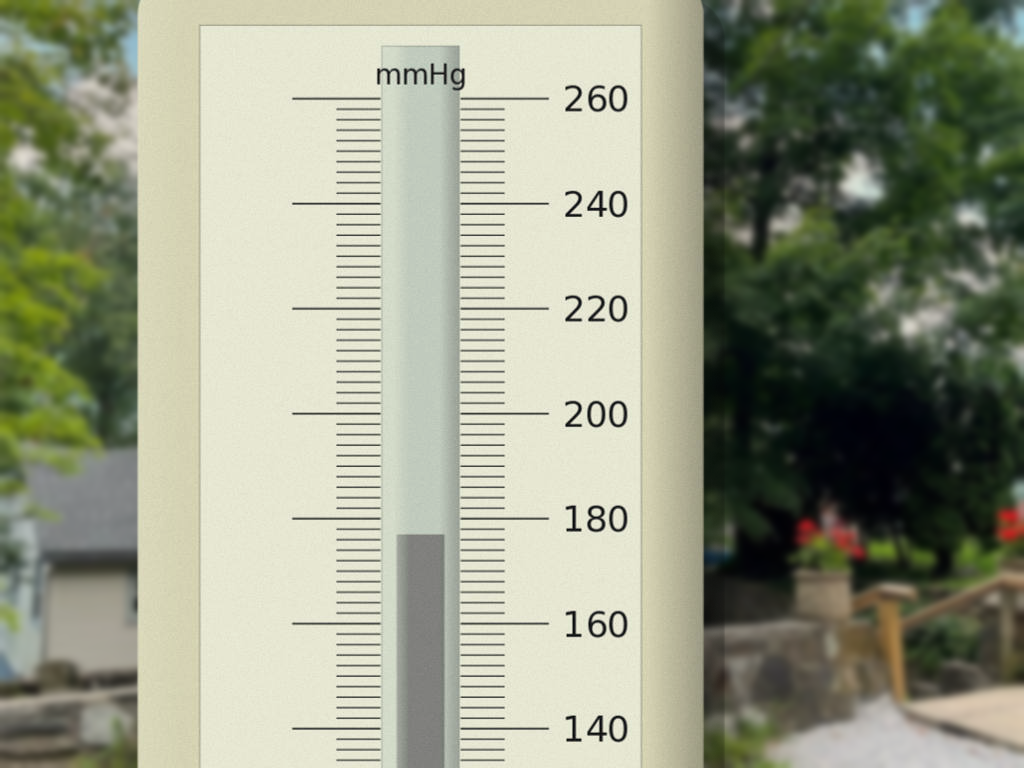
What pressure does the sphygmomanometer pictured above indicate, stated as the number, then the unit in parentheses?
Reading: 177 (mmHg)
